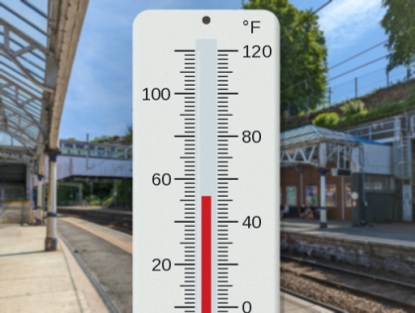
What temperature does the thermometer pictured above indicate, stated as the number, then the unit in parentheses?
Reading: 52 (°F)
